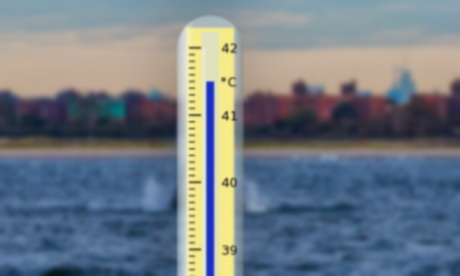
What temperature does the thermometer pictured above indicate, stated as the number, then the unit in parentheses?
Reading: 41.5 (°C)
